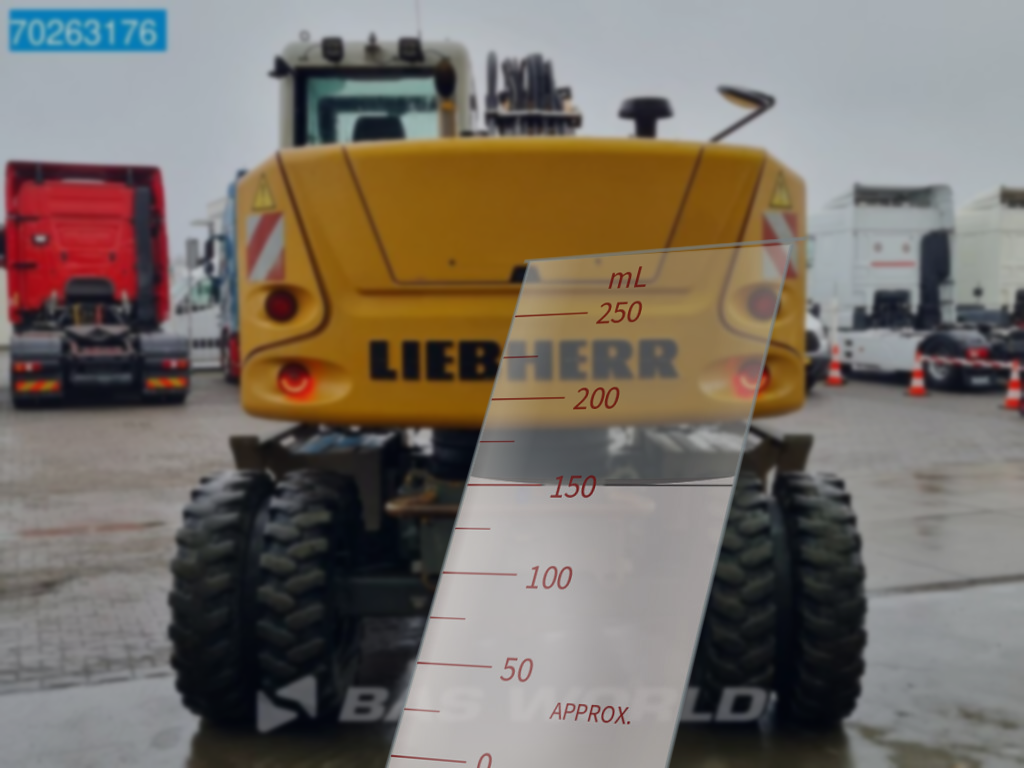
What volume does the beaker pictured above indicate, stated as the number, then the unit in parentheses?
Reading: 150 (mL)
